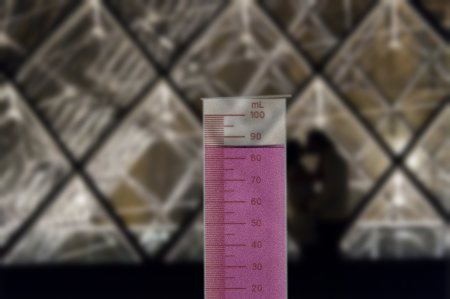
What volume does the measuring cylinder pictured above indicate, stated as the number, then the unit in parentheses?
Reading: 85 (mL)
